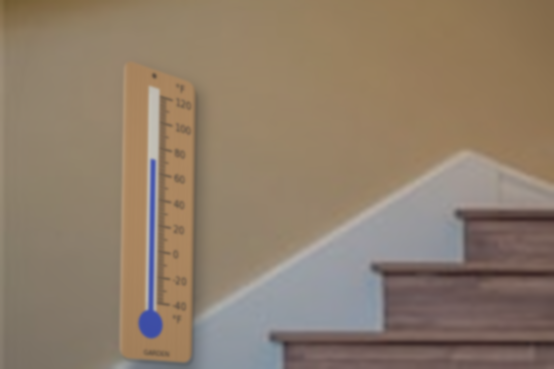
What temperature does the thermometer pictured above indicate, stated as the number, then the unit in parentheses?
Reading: 70 (°F)
